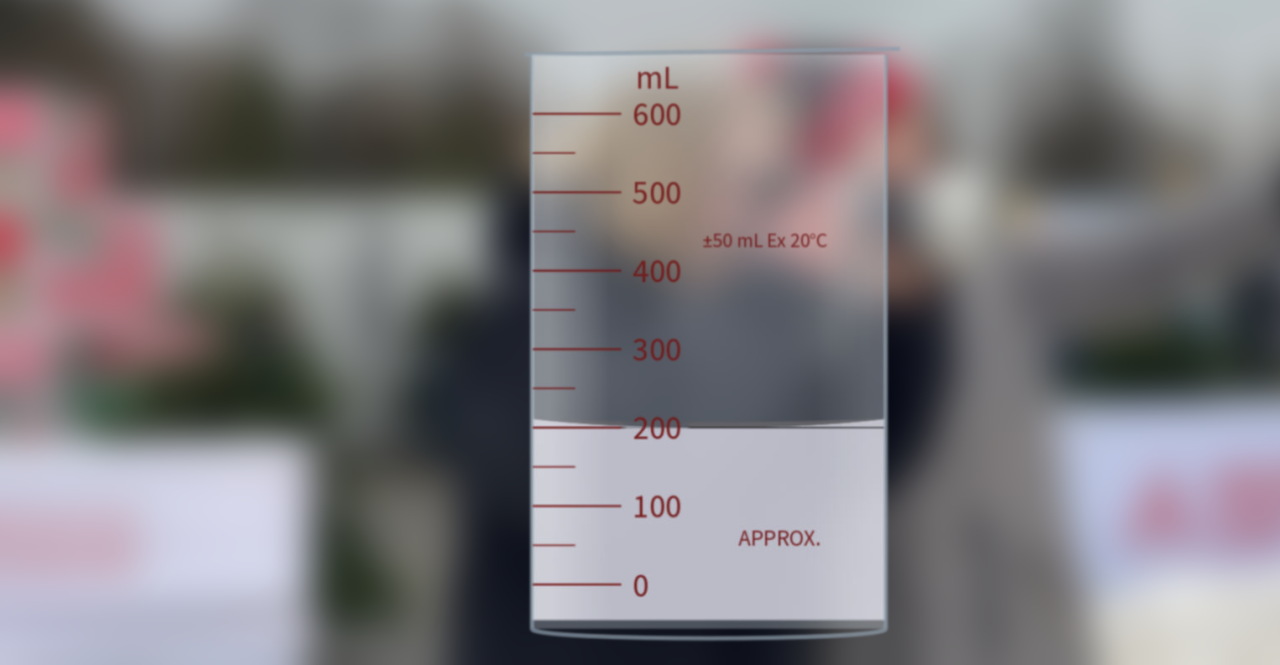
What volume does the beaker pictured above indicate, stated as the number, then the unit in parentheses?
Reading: 200 (mL)
